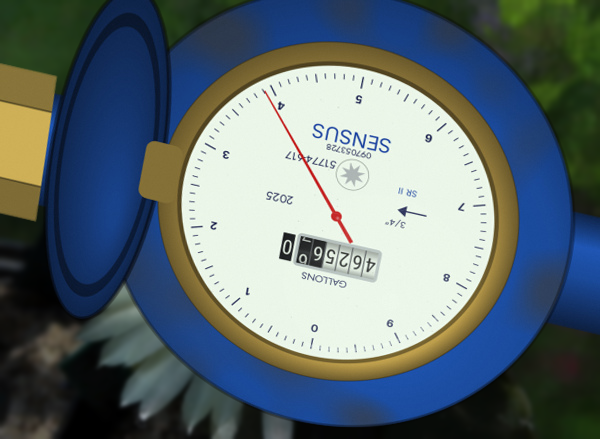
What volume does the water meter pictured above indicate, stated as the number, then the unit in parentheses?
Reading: 4625663.9 (gal)
